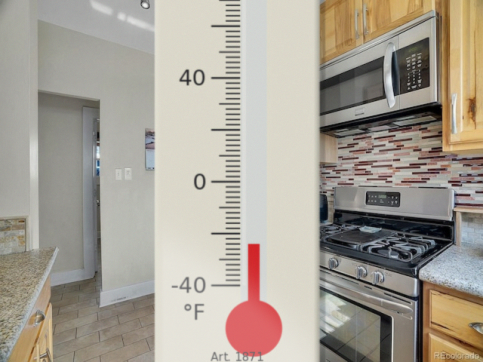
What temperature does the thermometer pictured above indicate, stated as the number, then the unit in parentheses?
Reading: -24 (°F)
